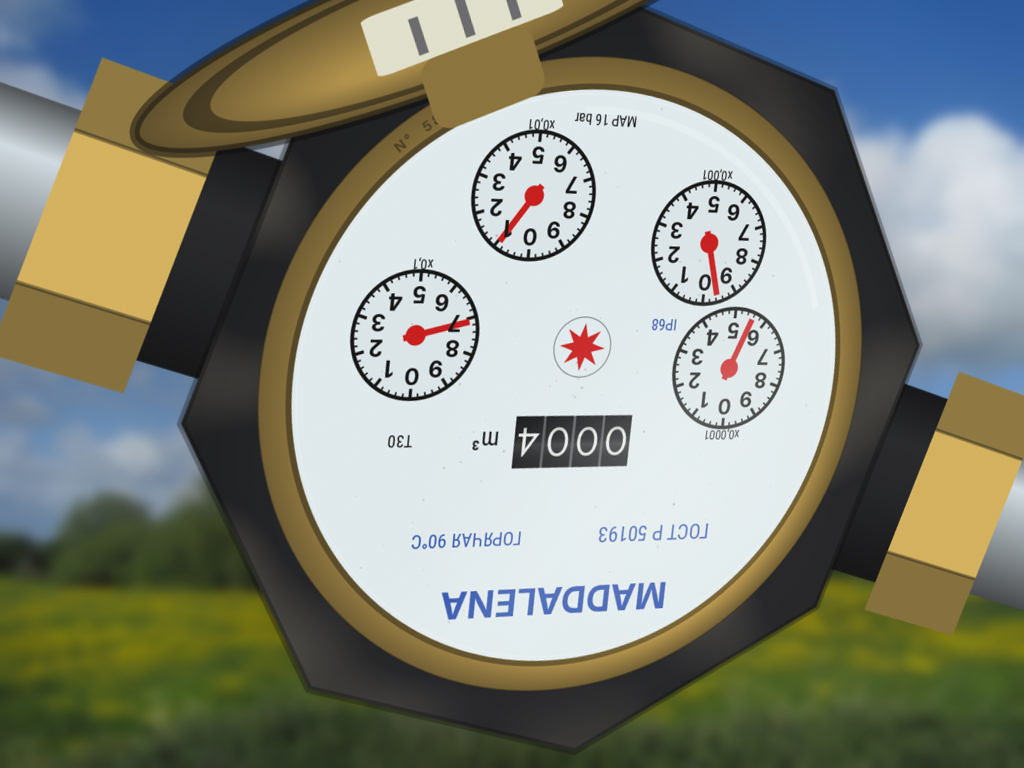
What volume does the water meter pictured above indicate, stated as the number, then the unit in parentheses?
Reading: 4.7095 (m³)
